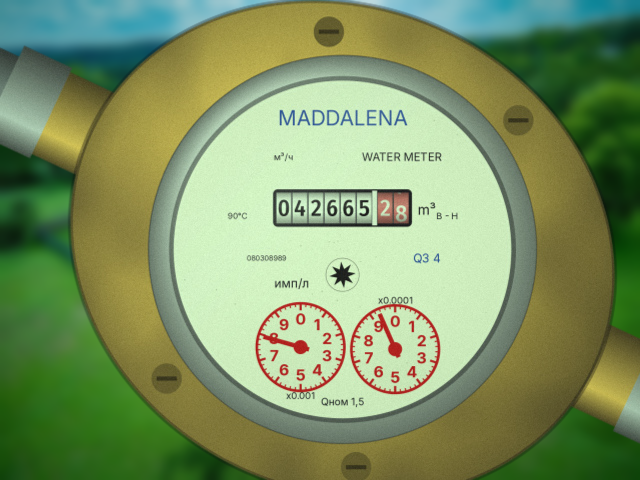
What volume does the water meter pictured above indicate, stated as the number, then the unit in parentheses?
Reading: 42665.2779 (m³)
